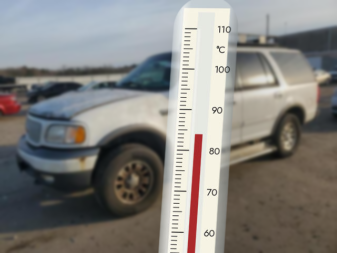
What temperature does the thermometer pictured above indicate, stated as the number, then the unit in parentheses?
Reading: 84 (°C)
